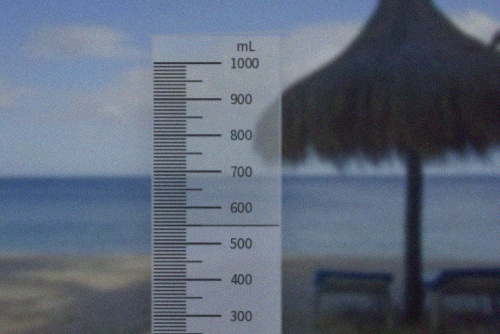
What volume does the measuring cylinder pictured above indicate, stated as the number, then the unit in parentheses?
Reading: 550 (mL)
